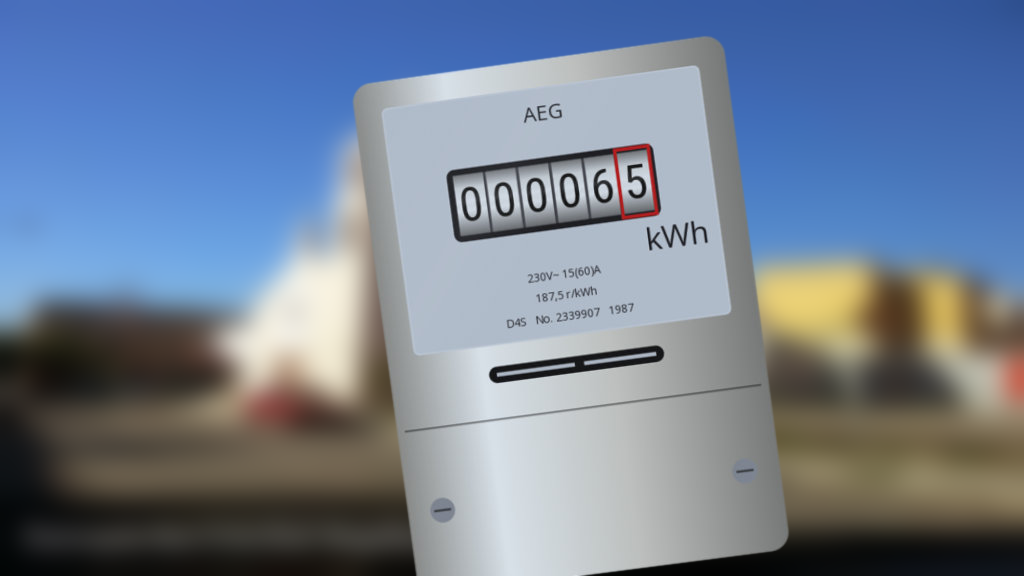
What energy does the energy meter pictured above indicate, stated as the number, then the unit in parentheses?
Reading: 6.5 (kWh)
